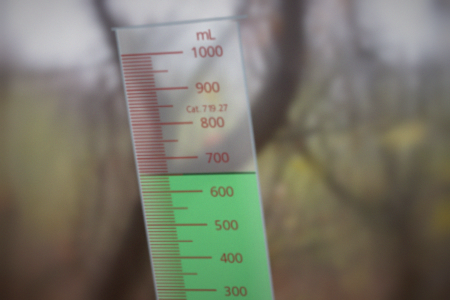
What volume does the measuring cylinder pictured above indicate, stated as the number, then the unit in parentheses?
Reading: 650 (mL)
